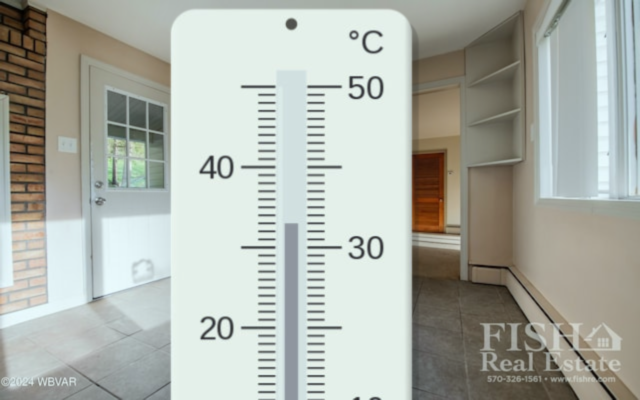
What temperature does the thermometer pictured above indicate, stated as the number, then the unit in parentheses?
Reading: 33 (°C)
